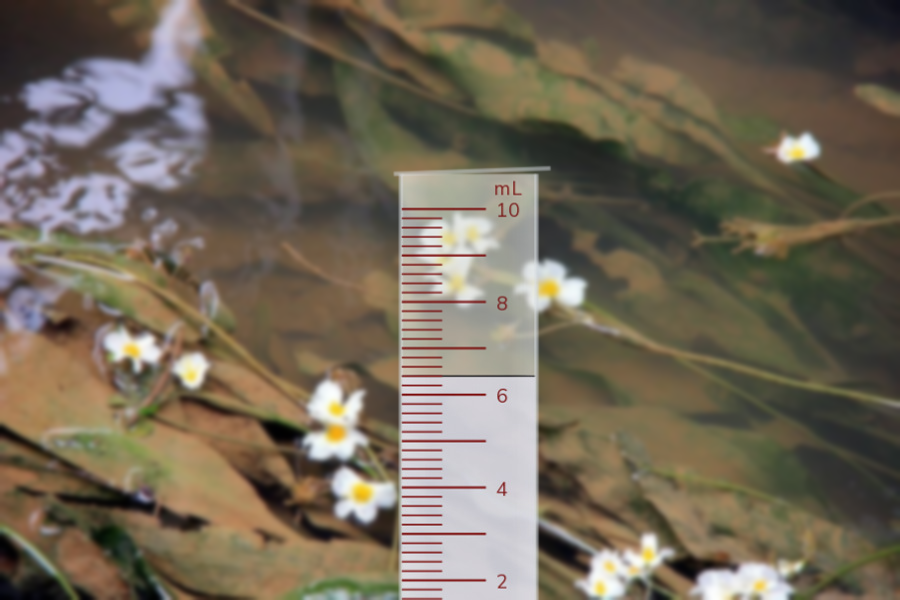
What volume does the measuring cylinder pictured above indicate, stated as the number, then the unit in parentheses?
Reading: 6.4 (mL)
